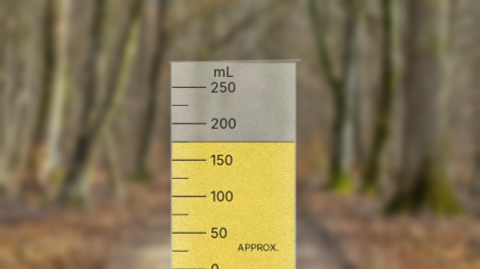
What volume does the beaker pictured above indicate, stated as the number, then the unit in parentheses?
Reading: 175 (mL)
